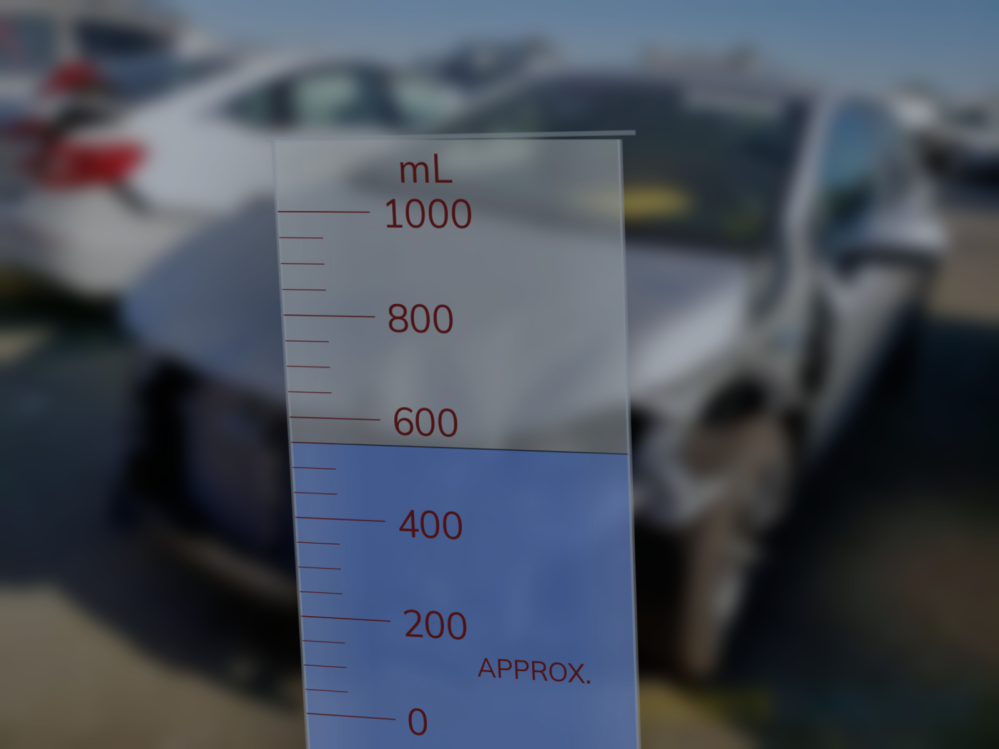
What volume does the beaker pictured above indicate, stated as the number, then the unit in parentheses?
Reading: 550 (mL)
